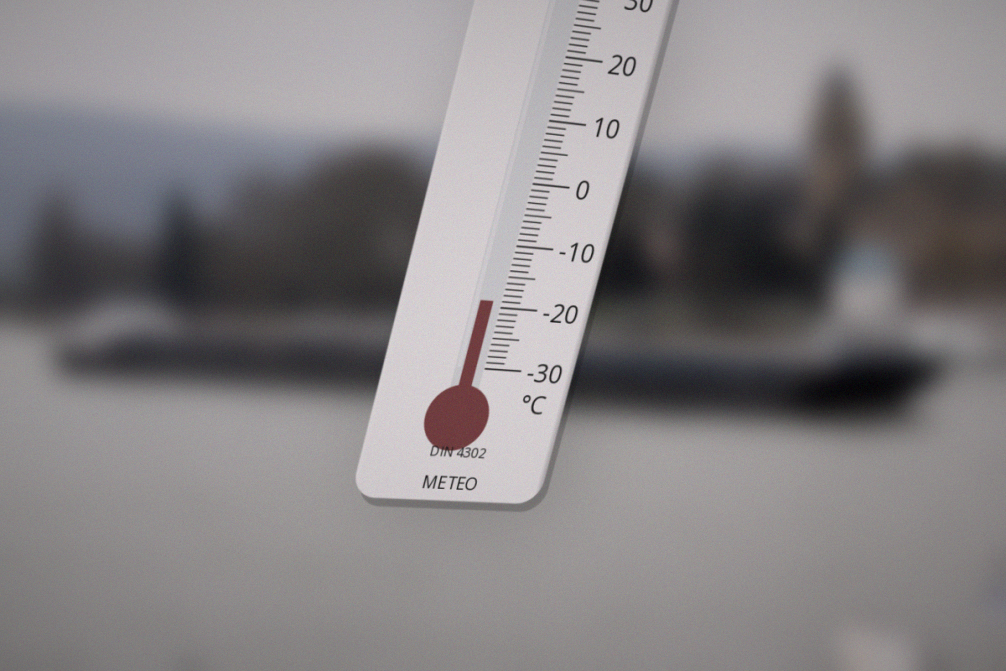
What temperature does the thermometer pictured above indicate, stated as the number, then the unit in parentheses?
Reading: -19 (°C)
